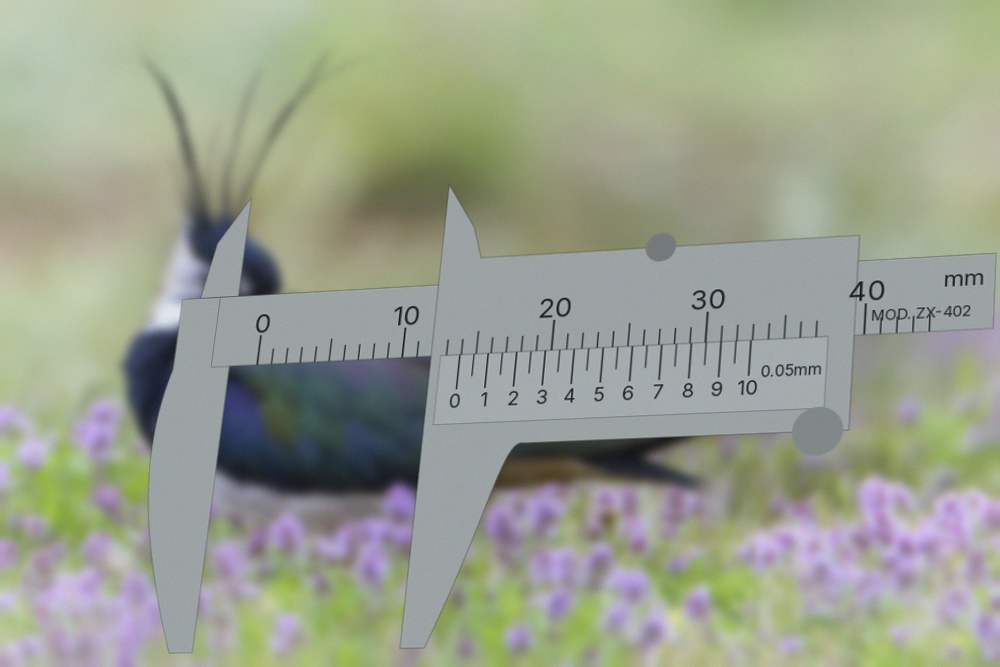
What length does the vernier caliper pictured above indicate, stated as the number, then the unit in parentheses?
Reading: 13.9 (mm)
